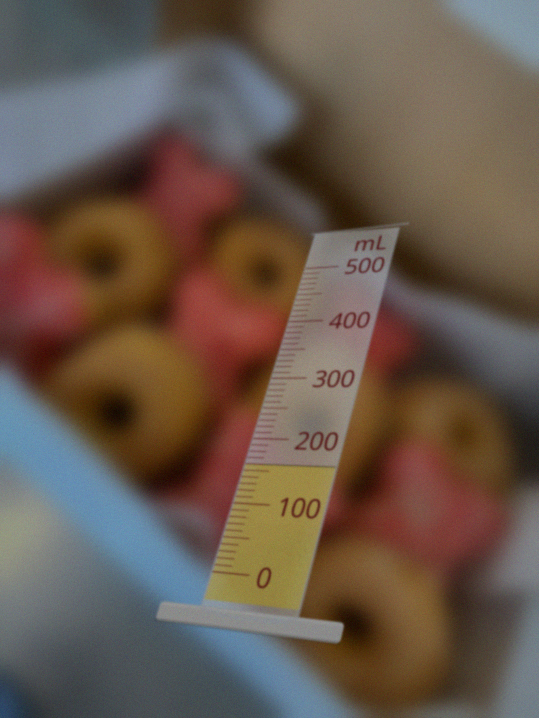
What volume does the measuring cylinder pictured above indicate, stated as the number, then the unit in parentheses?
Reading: 160 (mL)
